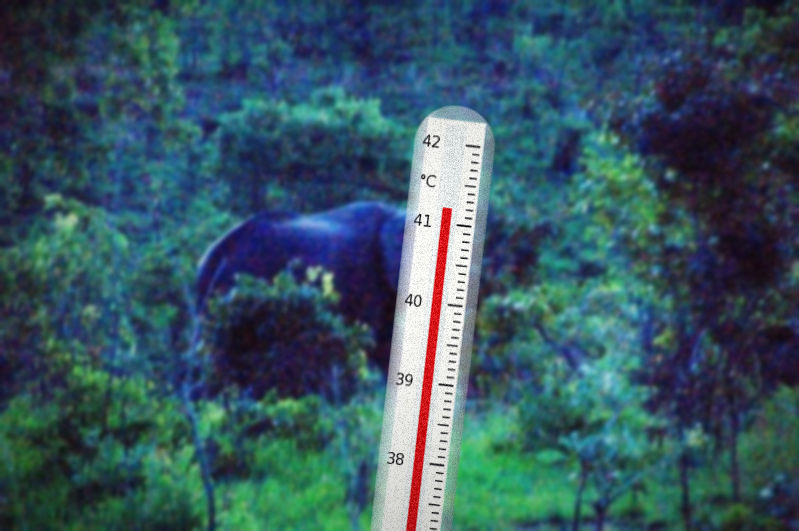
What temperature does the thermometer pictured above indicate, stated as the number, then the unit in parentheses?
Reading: 41.2 (°C)
